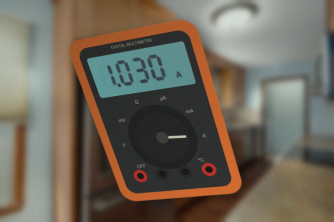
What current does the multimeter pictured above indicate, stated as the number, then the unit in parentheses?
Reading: 1.030 (A)
